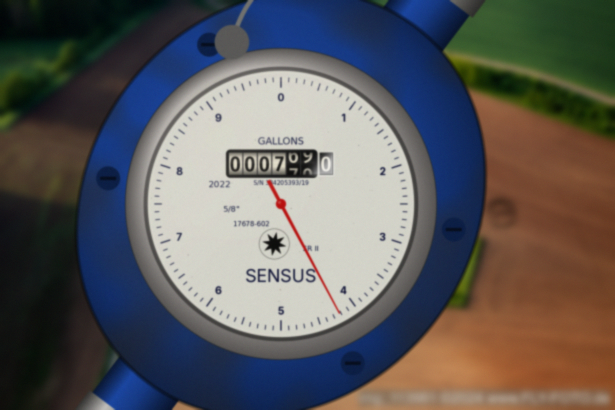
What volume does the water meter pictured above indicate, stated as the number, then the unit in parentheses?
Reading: 7694.2 (gal)
